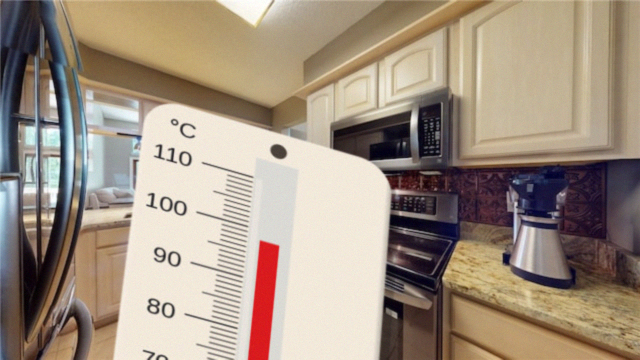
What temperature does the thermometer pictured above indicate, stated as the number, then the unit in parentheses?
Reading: 98 (°C)
